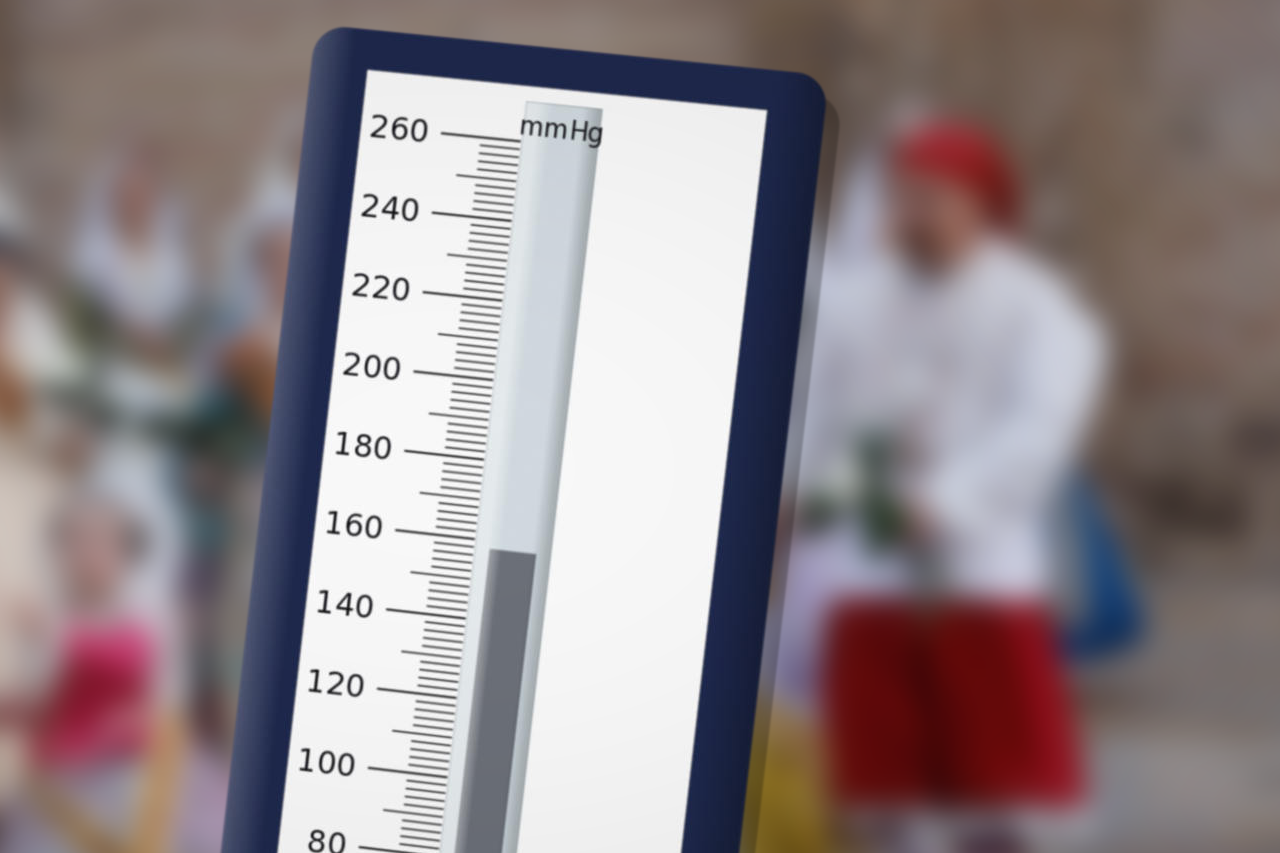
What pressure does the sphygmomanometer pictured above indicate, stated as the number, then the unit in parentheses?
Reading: 158 (mmHg)
